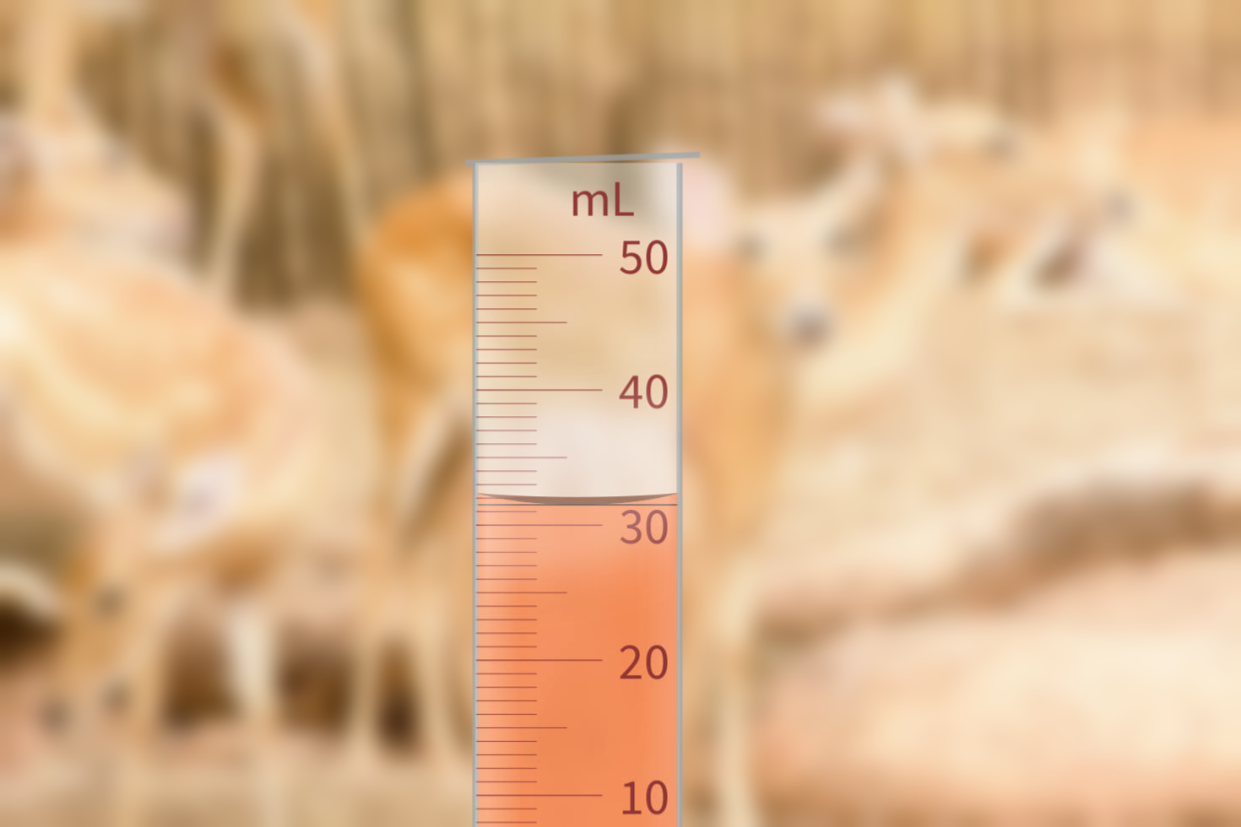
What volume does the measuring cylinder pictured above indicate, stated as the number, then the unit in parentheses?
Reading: 31.5 (mL)
